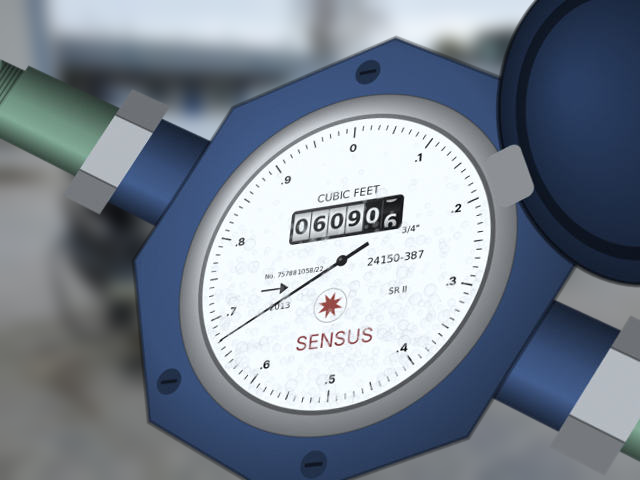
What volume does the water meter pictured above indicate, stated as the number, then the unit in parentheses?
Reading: 60905.67 (ft³)
